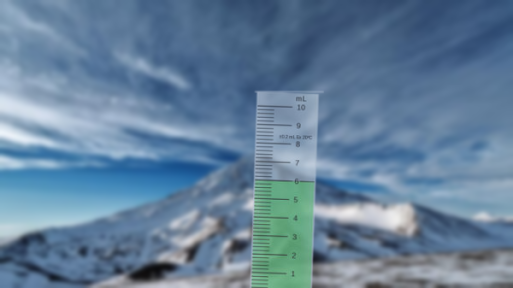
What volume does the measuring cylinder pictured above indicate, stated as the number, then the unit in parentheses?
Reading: 6 (mL)
